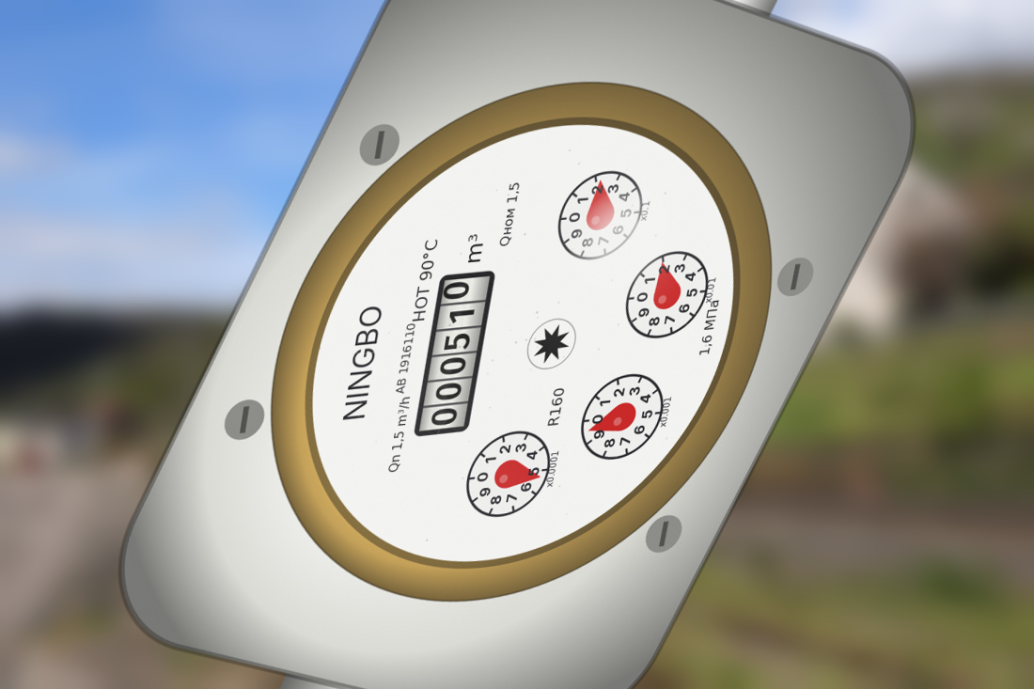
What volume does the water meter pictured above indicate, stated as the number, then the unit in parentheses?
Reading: 510.2195 (m³)
